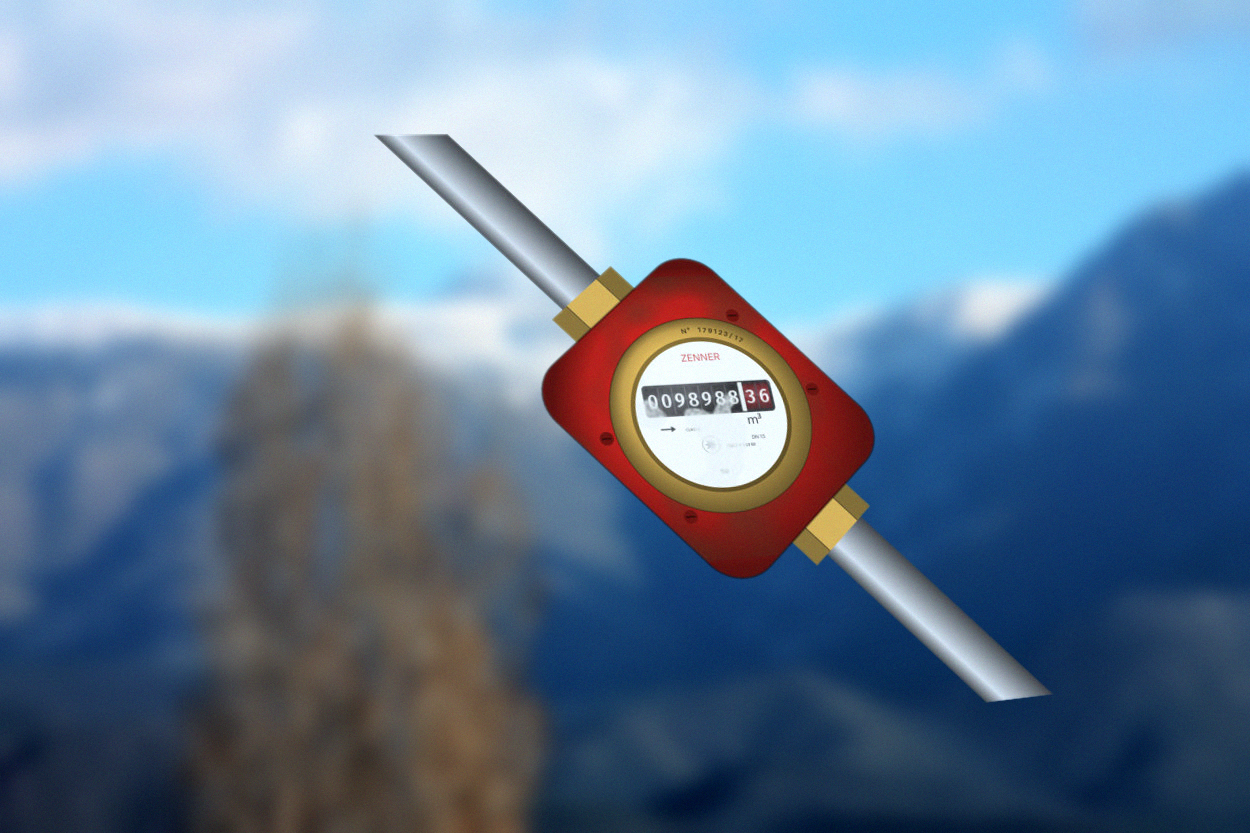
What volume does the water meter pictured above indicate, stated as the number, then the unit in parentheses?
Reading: 98988.36 (m³)
